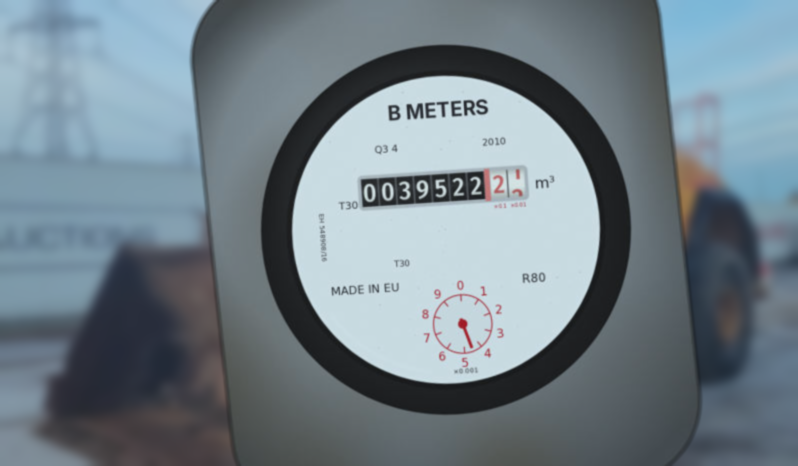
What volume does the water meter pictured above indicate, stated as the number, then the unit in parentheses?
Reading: 39522.214 (m³)
